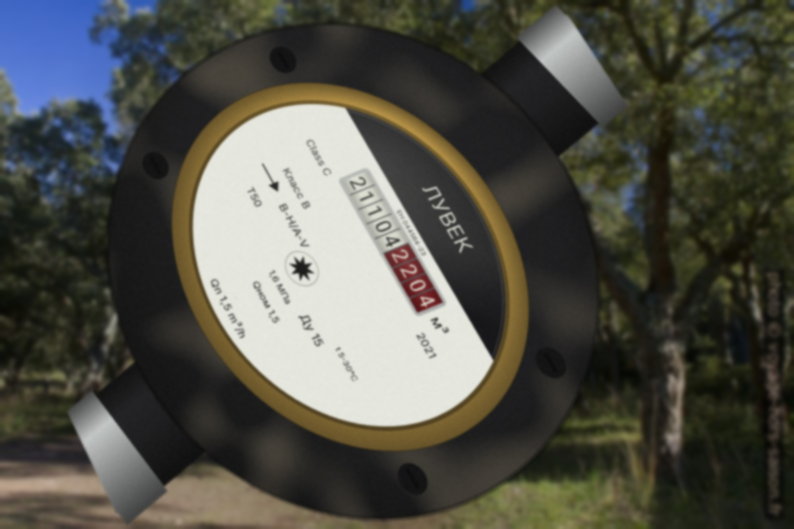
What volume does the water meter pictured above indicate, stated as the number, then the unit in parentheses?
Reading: 21104.2204 (m³)
